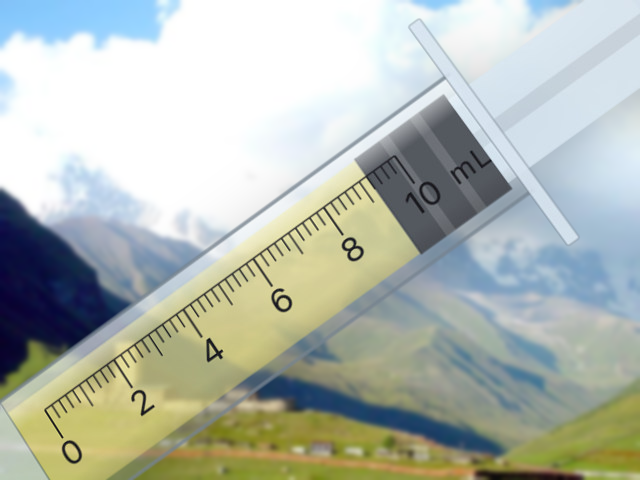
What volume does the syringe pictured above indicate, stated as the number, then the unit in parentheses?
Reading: 9.2 (mL)
